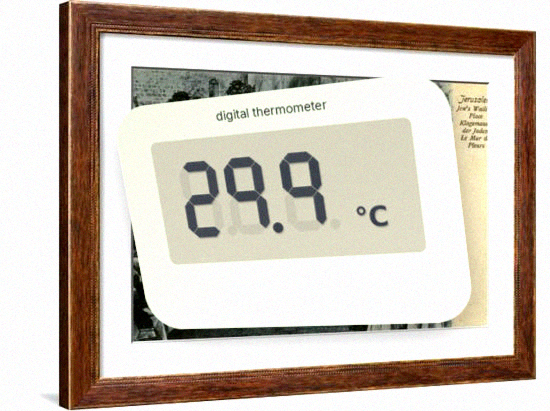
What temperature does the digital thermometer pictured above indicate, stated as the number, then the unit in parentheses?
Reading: 29.9 (°C)
